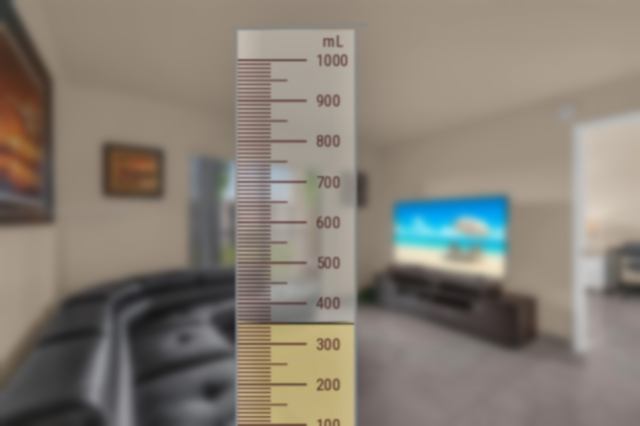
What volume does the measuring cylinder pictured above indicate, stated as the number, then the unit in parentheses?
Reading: 350 (mL)
